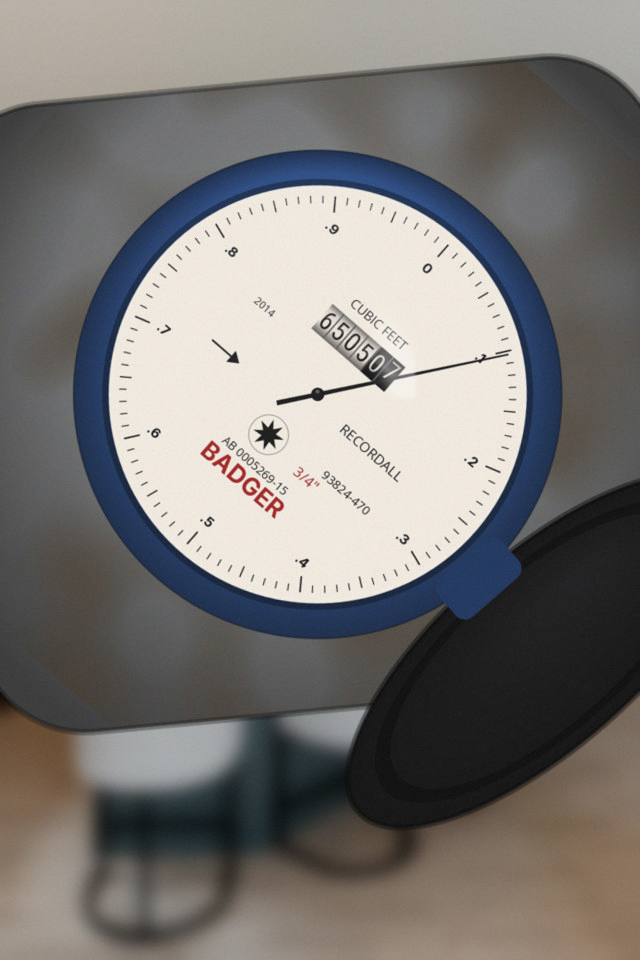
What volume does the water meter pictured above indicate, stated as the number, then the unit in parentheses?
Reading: 650507.10 (ft³)
